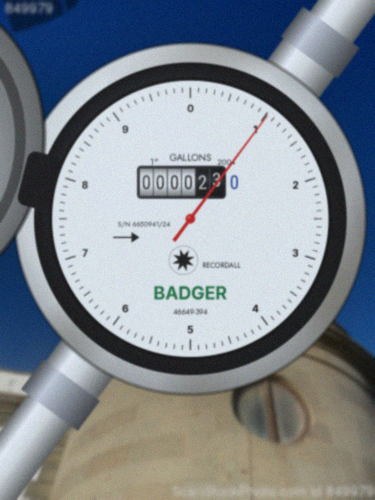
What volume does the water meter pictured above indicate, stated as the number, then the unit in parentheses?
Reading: 231.0 (gal)
